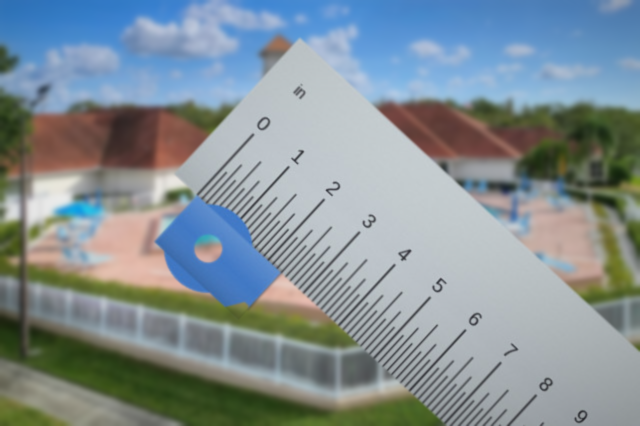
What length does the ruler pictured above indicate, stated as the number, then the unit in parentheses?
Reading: 2.375 (in)
